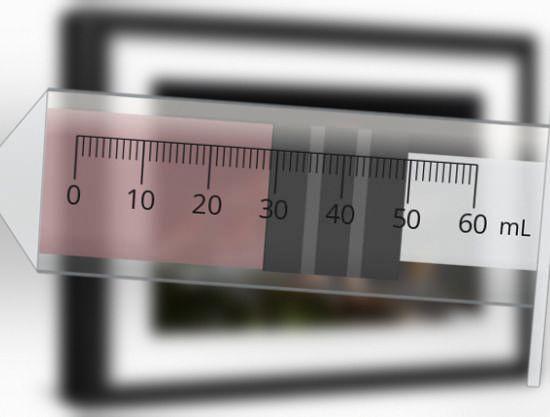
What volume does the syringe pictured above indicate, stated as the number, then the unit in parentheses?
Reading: 29 (mL)
